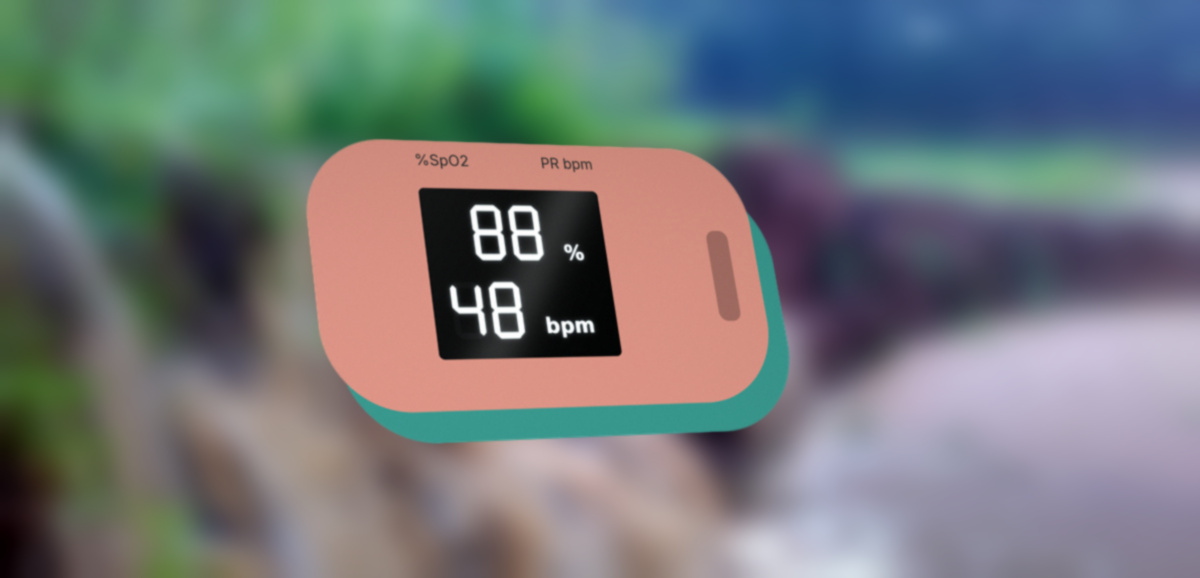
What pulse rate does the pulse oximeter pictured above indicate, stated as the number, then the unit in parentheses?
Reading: 48 (bpm)
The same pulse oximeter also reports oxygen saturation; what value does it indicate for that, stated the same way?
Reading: 88 (%)
